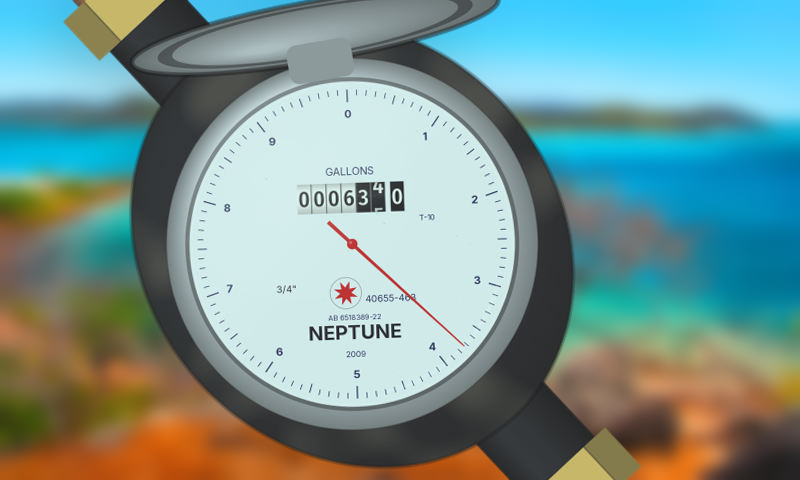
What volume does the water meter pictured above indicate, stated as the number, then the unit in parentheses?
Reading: 6343.7 (gal)
